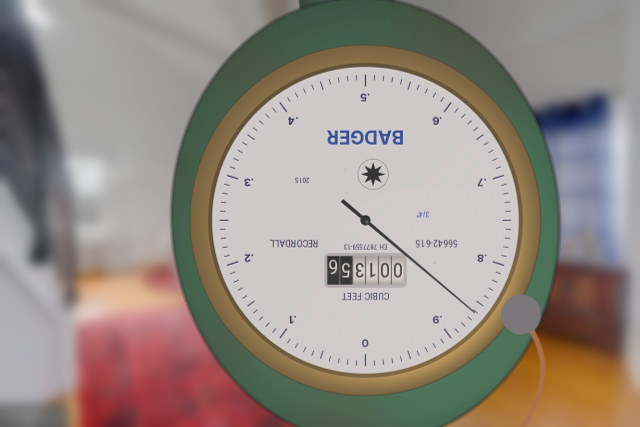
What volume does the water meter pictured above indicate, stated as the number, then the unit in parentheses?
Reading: 1355.86 (ft³)
